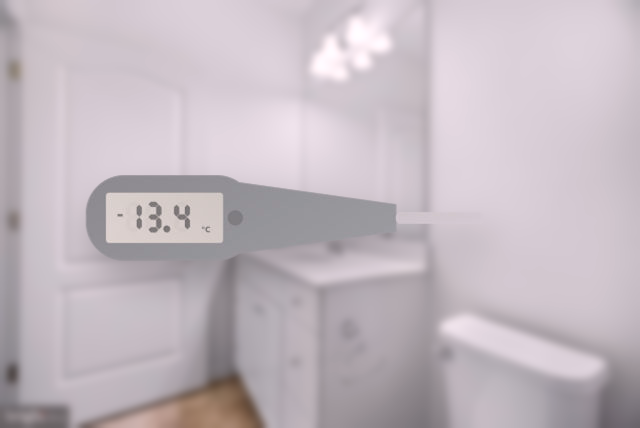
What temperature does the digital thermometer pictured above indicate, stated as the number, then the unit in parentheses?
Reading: -13.4 (°C)
